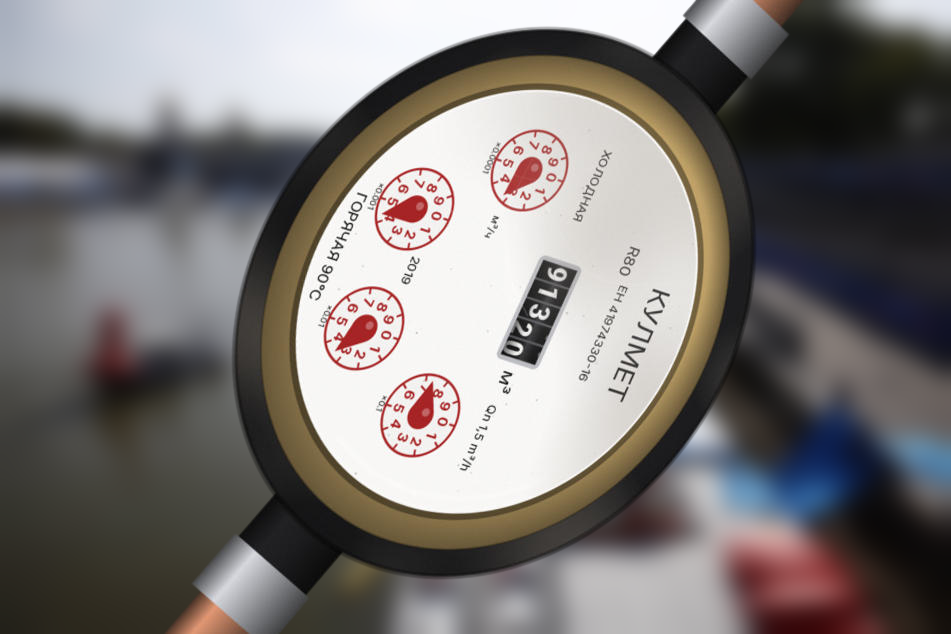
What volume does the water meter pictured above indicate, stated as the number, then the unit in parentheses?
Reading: 91319.7343 (m³)
